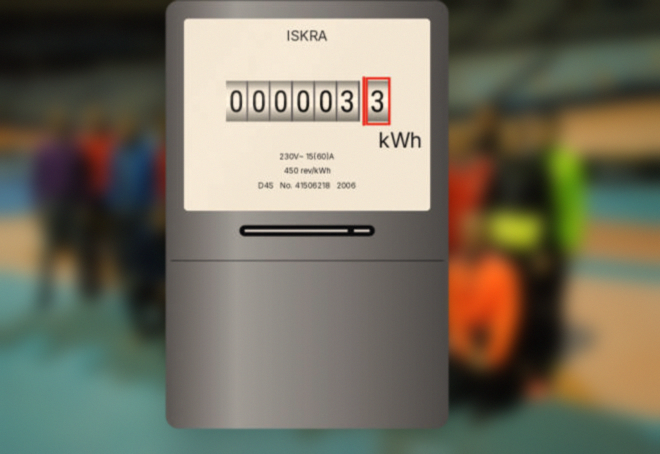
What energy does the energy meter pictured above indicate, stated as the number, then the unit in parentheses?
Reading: 3.3 (kWh)
